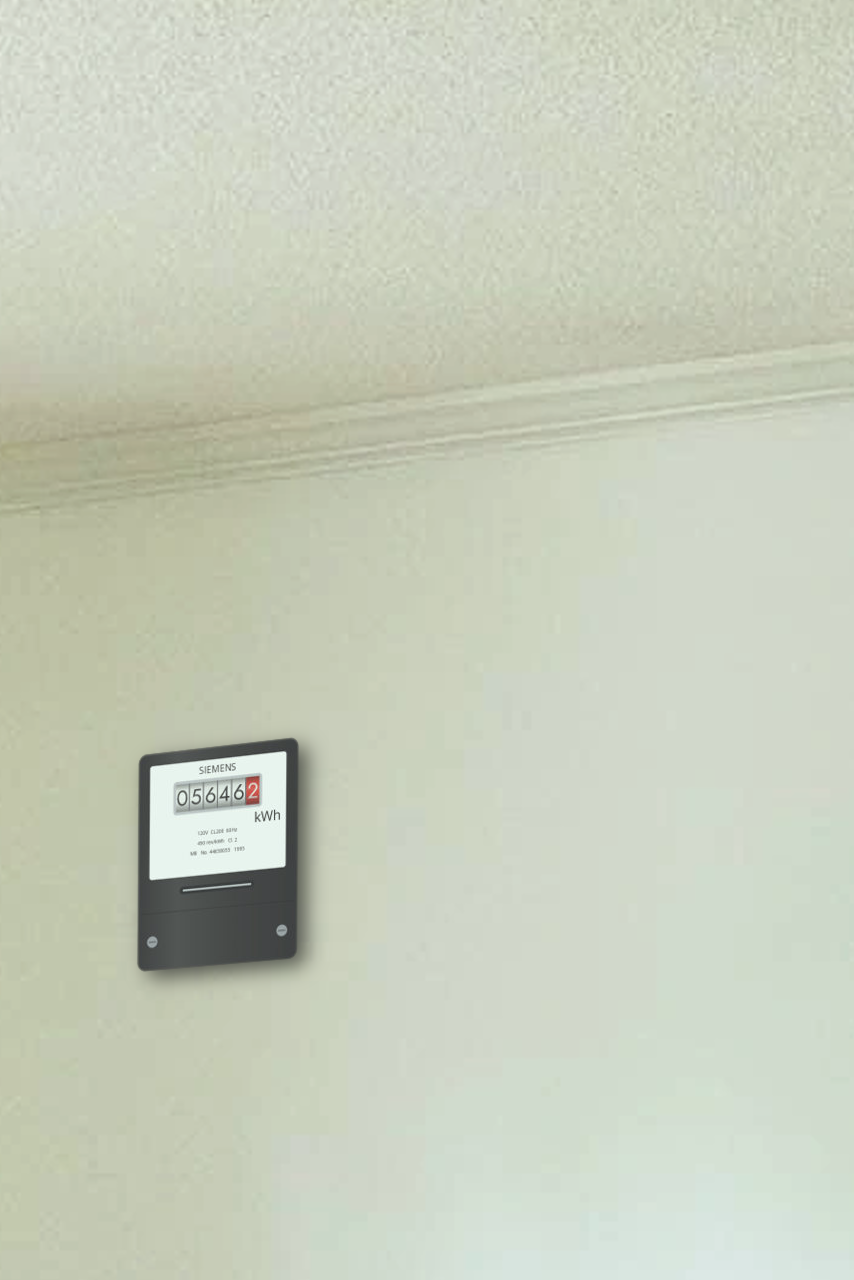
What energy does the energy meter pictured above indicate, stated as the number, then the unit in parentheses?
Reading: 5646.2 (kWh)
